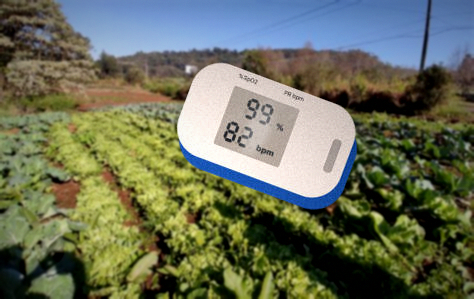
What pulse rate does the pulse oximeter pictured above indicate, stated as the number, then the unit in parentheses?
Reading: 82 (bpm)
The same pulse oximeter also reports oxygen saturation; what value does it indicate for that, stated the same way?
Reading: 99 (%)
